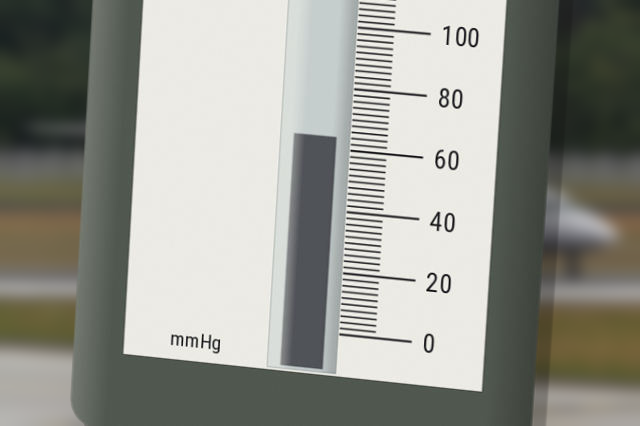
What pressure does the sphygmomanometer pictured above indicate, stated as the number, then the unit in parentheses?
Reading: 64 (mmHg)
